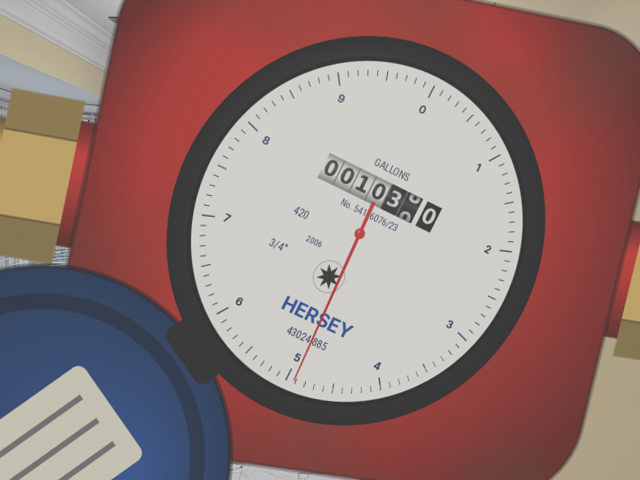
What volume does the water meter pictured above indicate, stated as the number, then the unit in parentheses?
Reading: 10384.9 (gal)
